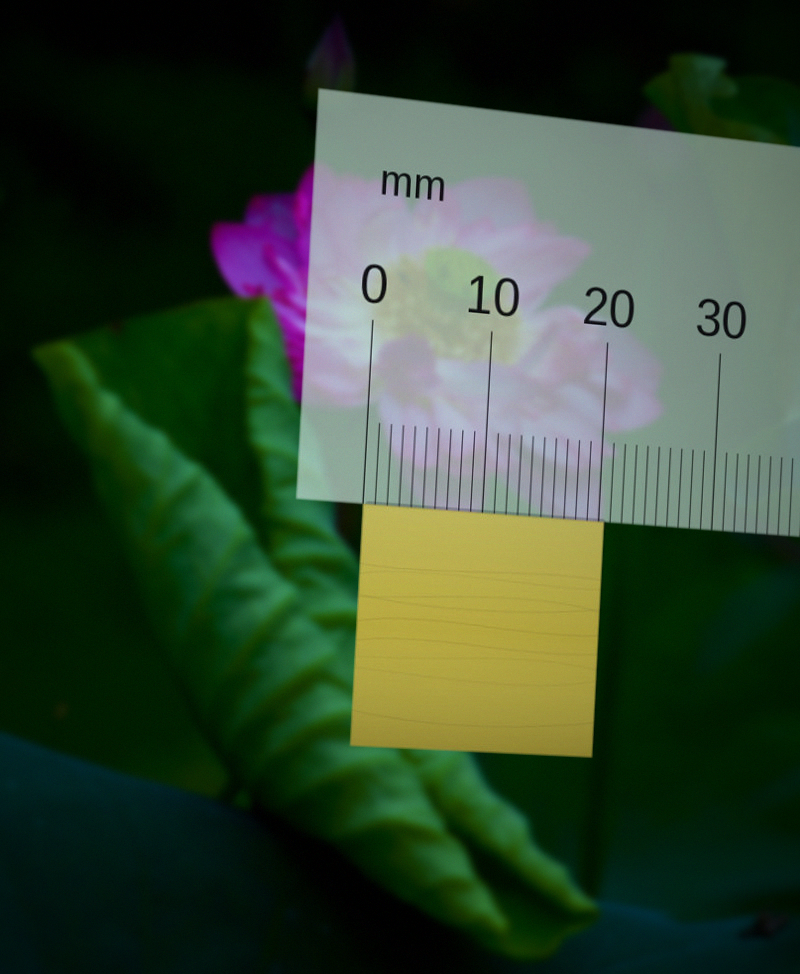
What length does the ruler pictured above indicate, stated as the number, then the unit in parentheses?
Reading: 20.5 (mm)
